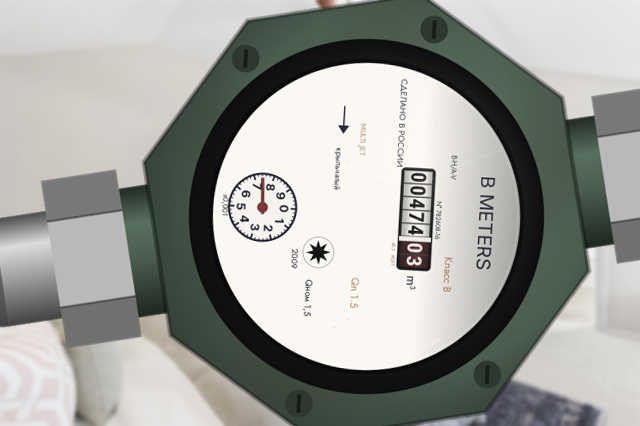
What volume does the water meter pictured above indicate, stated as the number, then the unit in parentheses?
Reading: 474.037 (m³)
